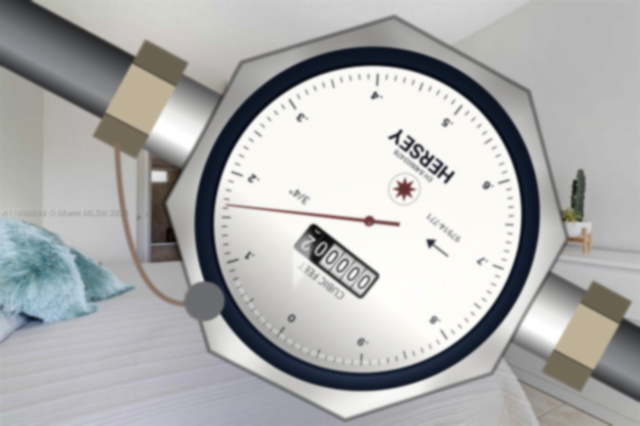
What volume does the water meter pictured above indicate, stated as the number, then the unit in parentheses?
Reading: 2.16 (ft³)
